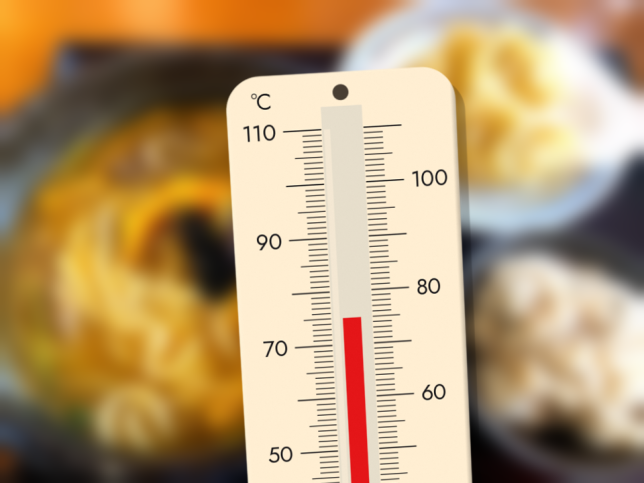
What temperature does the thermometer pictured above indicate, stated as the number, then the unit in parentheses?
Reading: 75 (°C)
